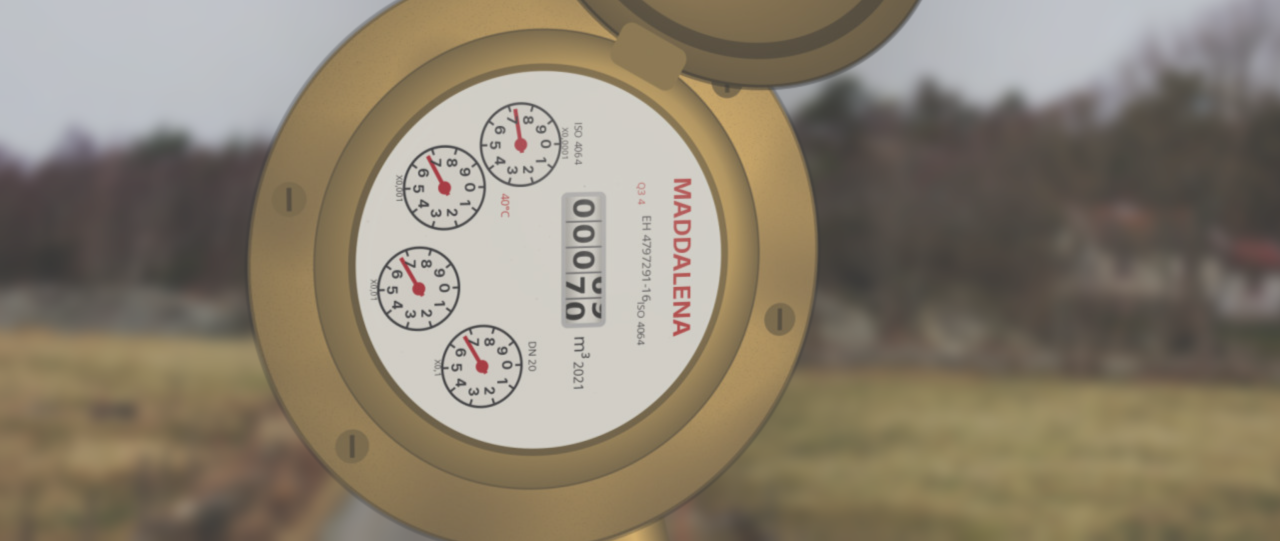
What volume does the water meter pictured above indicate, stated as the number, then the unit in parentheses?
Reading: 69.6667 (m³)
